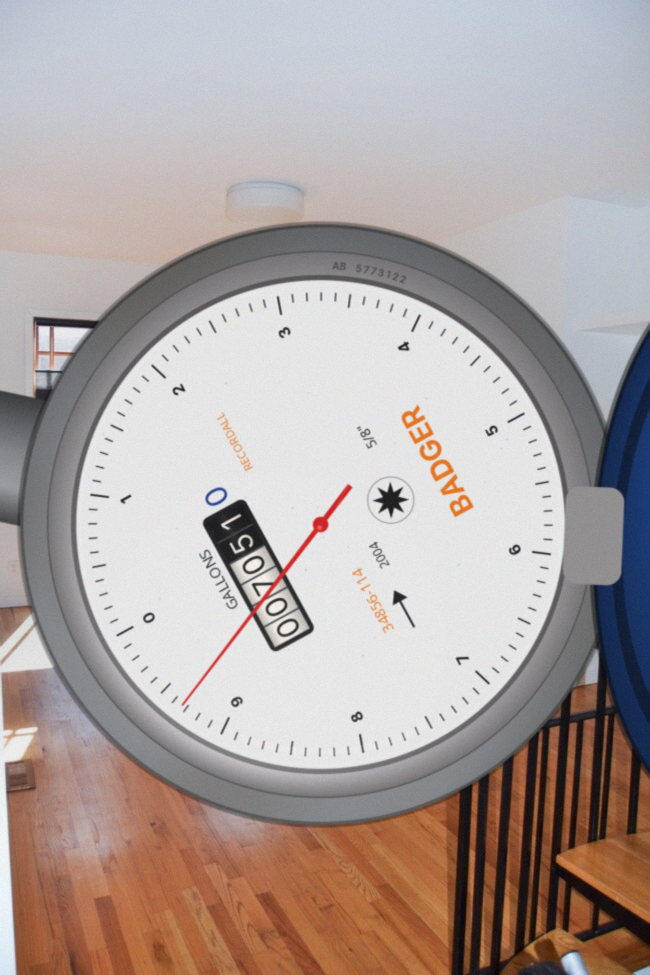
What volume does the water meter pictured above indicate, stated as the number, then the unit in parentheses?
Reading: 70509.3 (gal)
